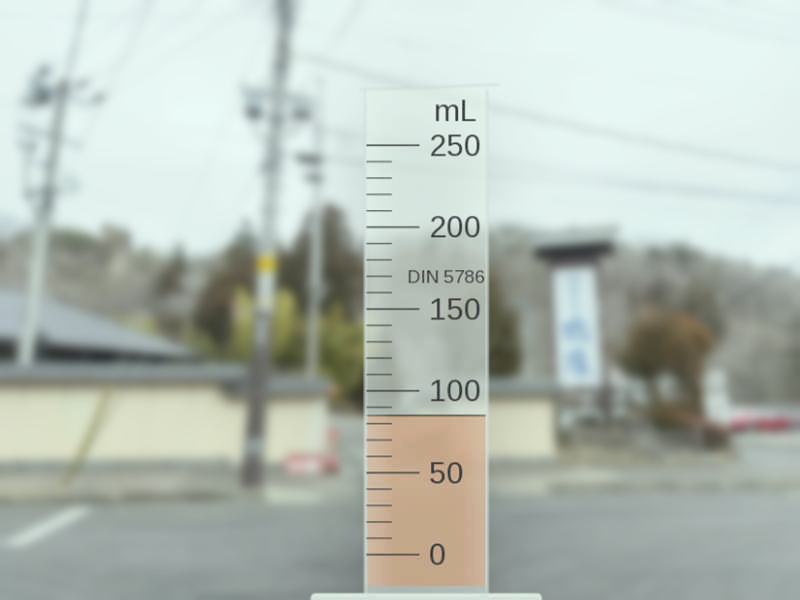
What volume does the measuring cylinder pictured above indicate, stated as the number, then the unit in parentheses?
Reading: 85 (mL)
